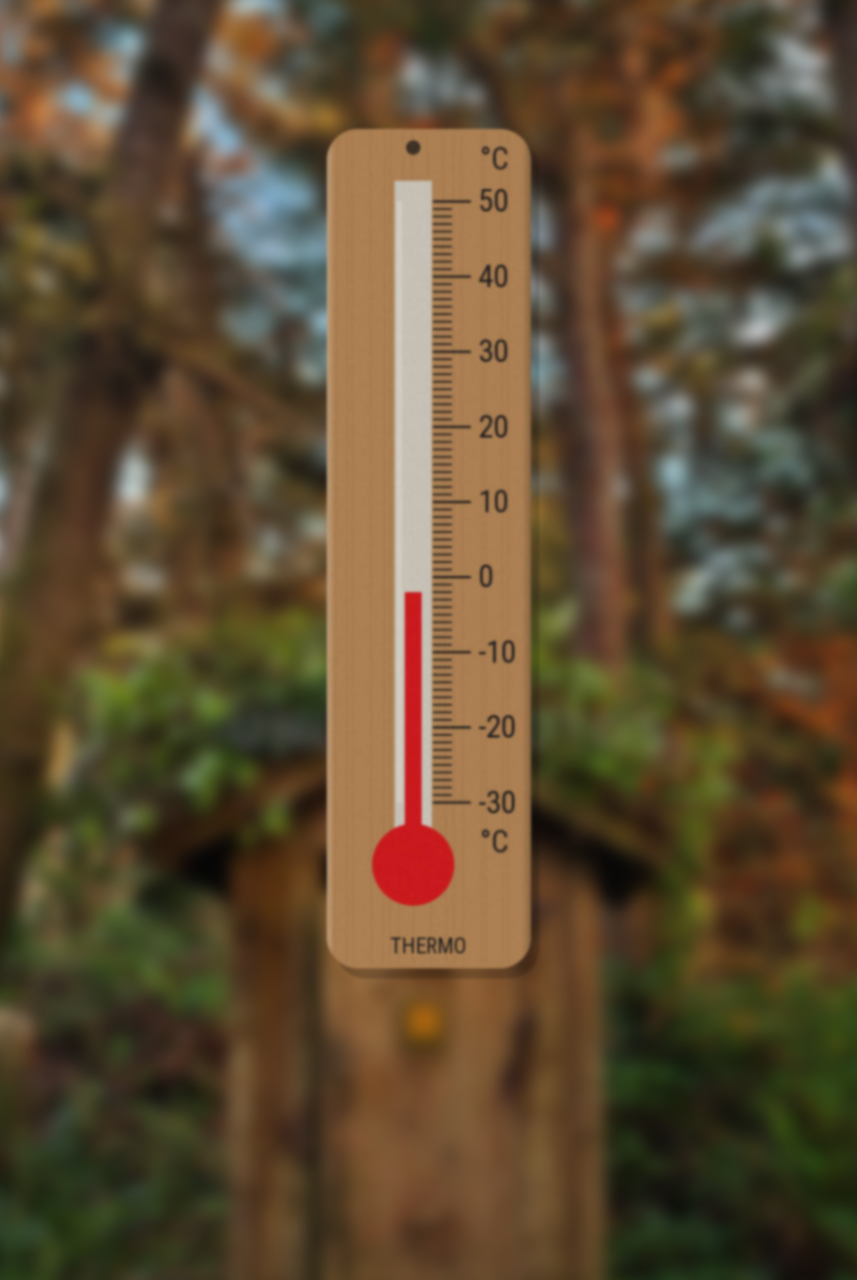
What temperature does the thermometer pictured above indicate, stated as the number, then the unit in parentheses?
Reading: -2 (°C)
